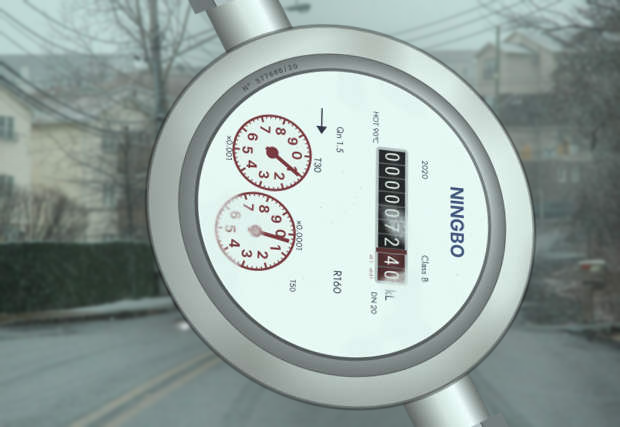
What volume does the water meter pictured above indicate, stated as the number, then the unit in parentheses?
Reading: 72.4010 (kL)
